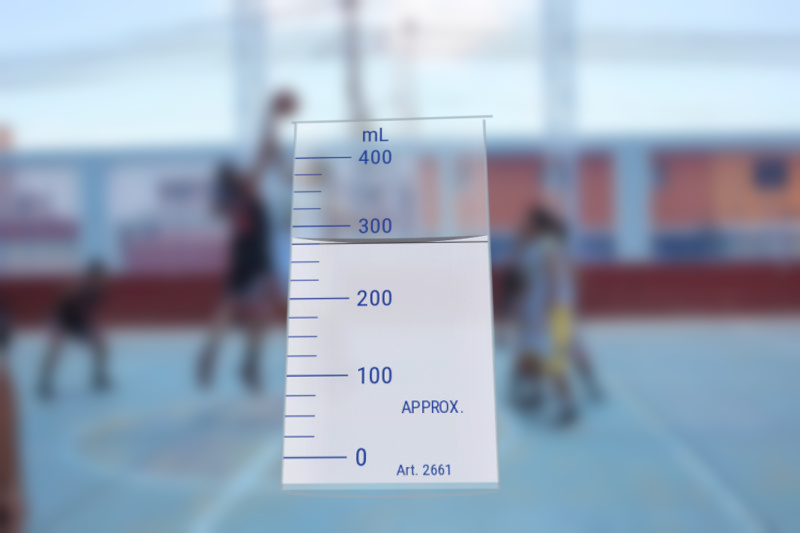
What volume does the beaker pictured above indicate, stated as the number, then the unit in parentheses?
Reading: 275 (mL)
